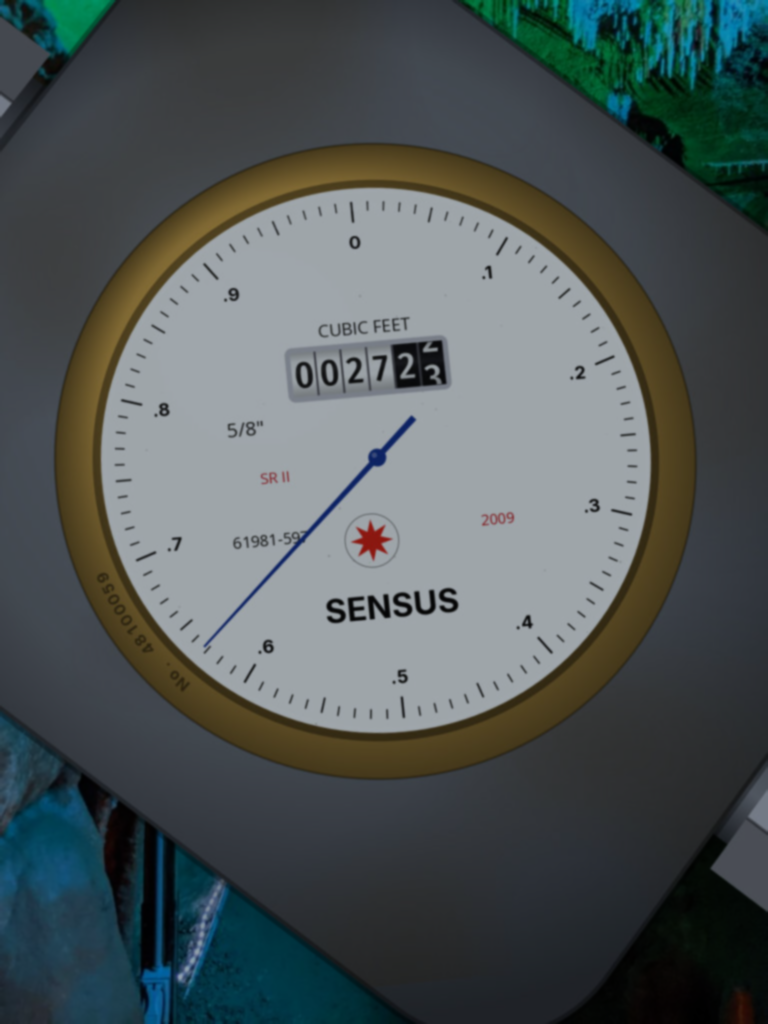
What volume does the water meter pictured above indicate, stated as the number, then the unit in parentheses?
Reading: 2722.63 (ft³)
